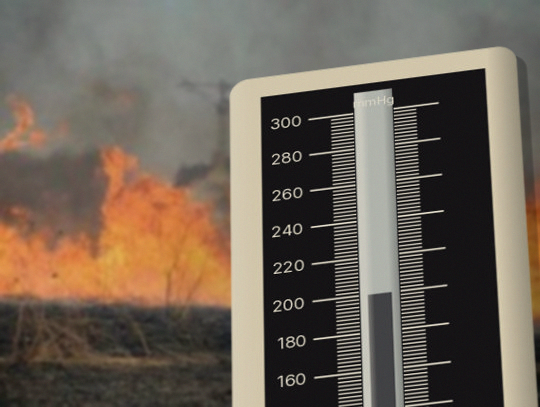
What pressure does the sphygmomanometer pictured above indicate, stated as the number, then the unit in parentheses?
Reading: 200 (mmHg)
